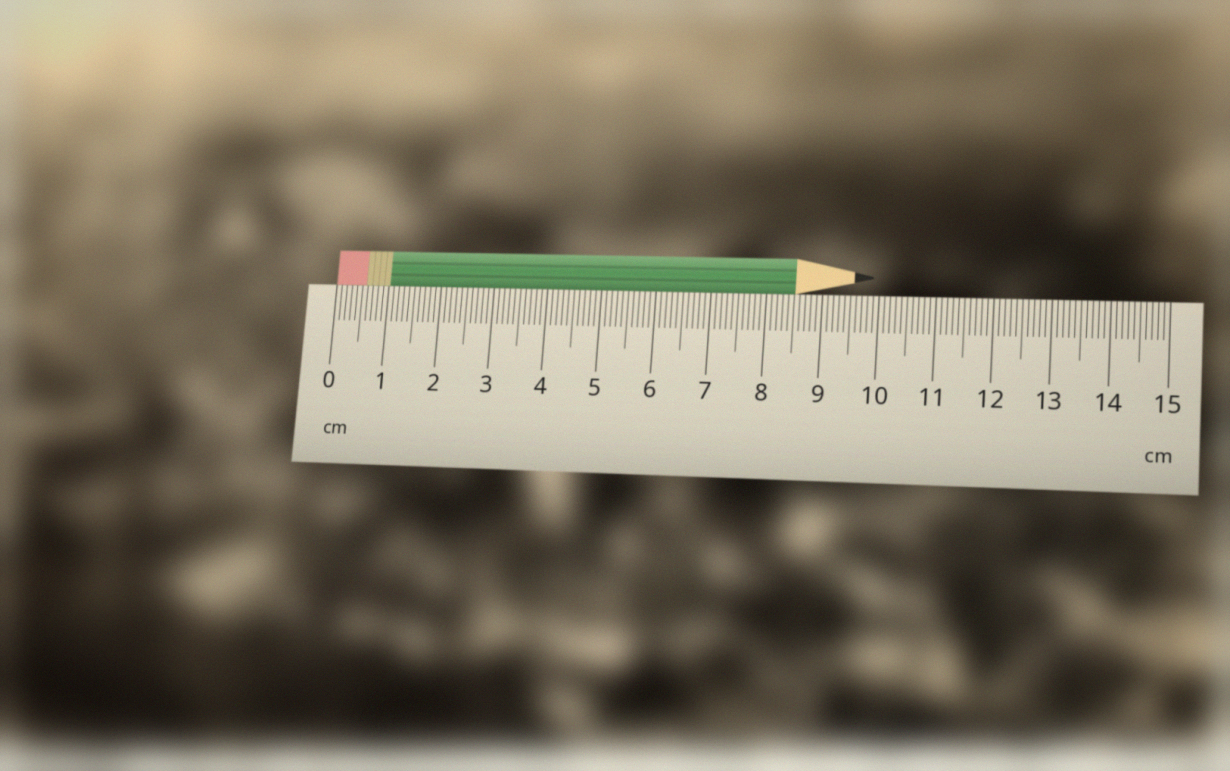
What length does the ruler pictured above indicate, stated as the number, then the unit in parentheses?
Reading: 9.9 (cm)
